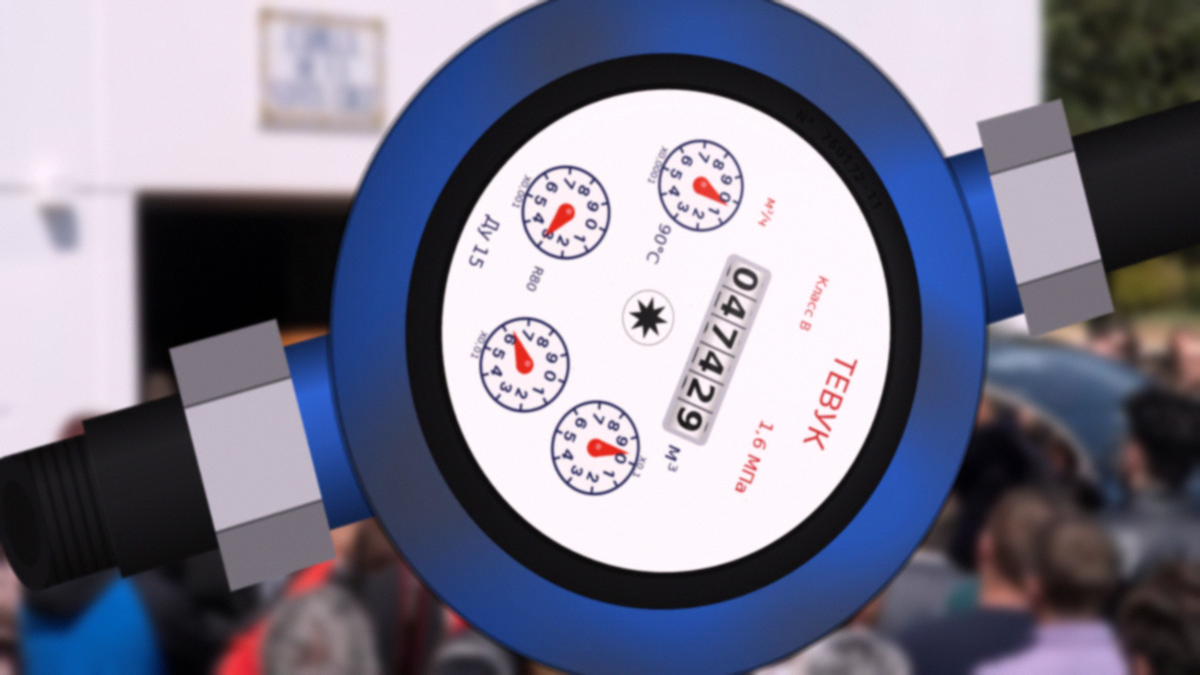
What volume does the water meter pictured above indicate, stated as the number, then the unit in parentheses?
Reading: 47428.9630 (m³)
